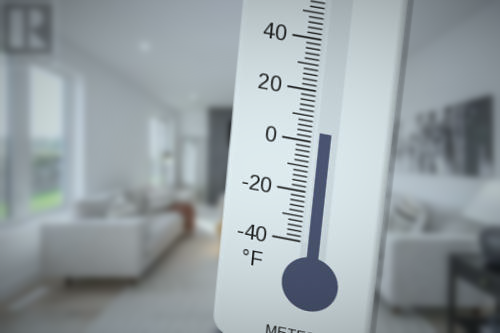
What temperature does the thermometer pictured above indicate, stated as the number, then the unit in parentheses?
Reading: 4 (°F)
